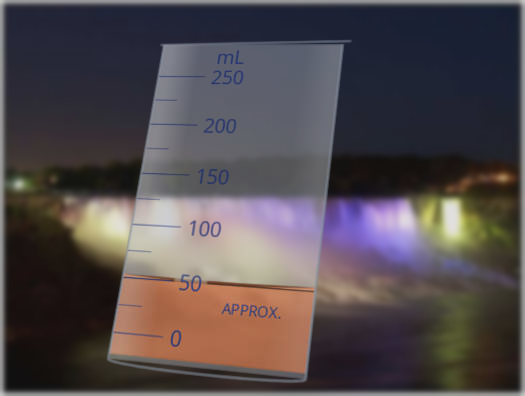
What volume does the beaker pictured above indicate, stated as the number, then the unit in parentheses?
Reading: 50 (mL)
